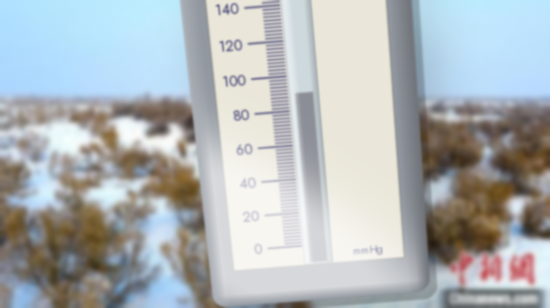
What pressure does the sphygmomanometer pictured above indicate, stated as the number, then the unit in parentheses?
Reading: 90 (mmHg)
